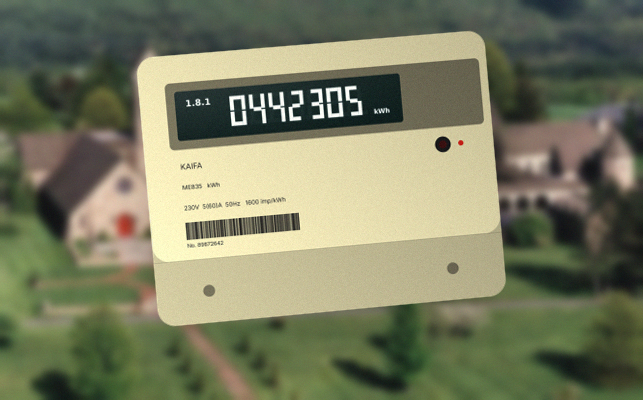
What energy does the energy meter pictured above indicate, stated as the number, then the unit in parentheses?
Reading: 442305 (kWh)
